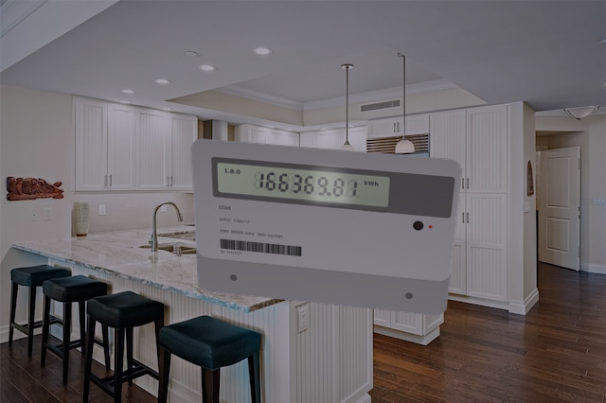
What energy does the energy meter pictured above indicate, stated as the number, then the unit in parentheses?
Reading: 166369.81 (kWh)
